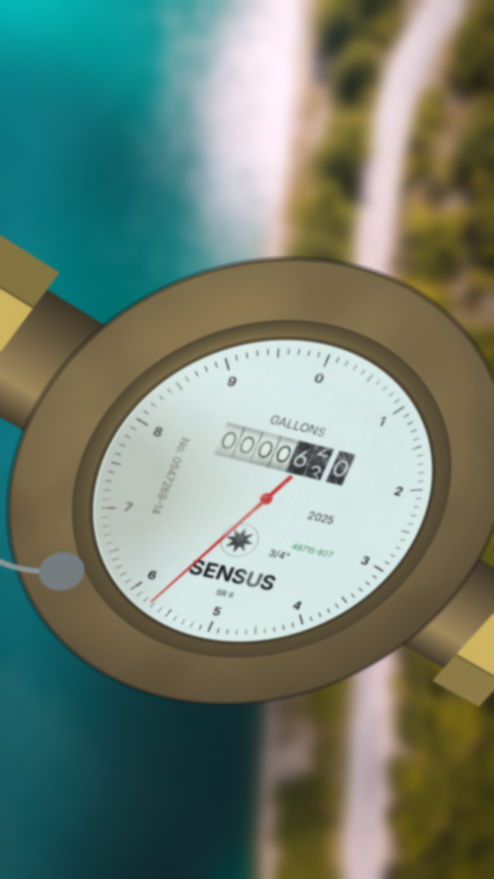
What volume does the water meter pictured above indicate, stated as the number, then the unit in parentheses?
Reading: 625.7 (gal)
